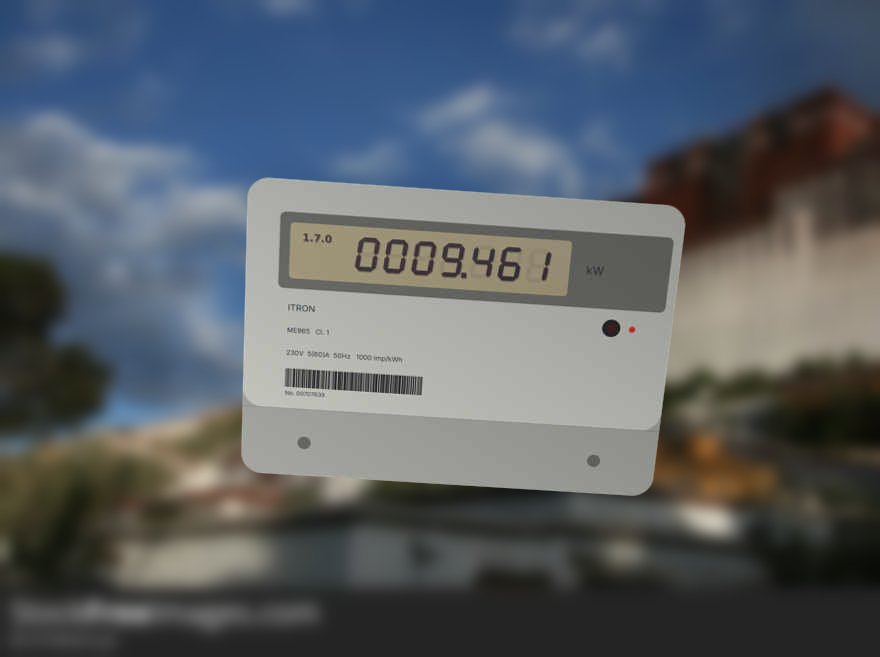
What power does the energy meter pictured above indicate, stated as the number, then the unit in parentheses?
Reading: 9.461 (kW)
